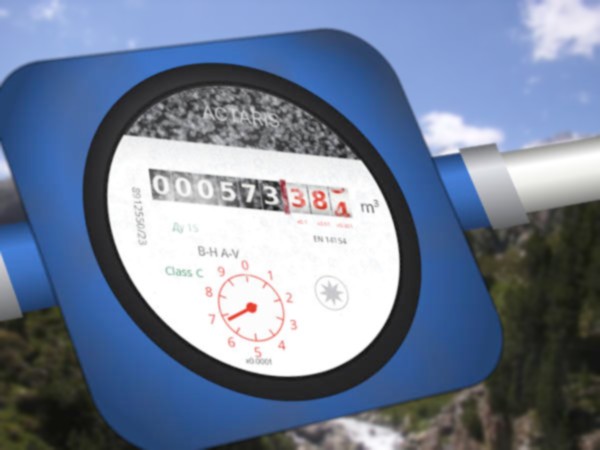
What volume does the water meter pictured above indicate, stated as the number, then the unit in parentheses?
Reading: 573.3836 (m³)
